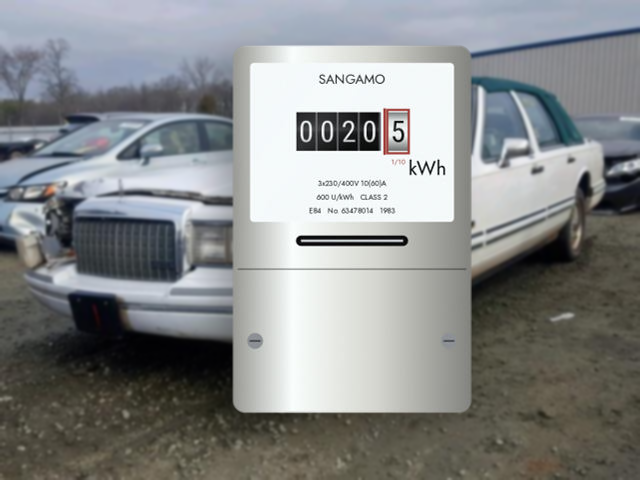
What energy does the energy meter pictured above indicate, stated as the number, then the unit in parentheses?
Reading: 20.5 (kWh)
